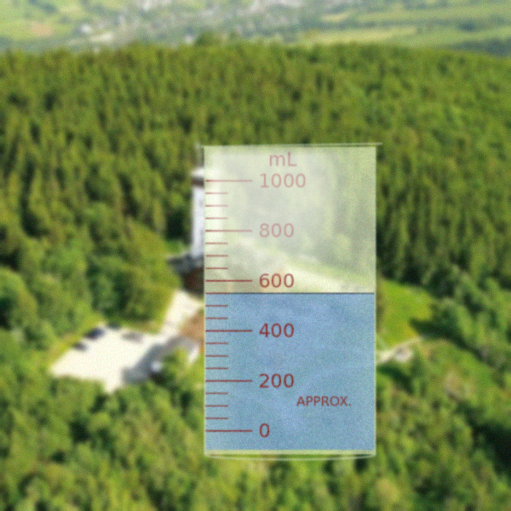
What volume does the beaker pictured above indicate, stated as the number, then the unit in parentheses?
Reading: 550 (mL)
